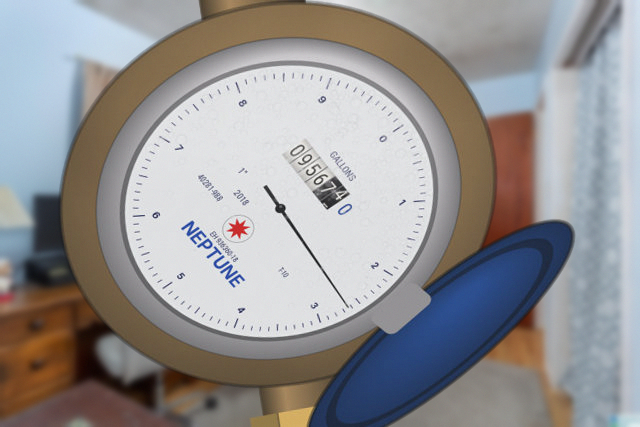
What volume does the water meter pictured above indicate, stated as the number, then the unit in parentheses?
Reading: 956742.6 (gal)
